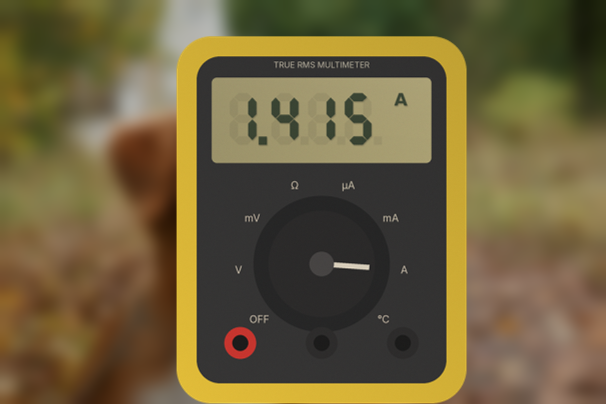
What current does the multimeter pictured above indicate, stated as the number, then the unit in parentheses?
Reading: 1.415 (A)
